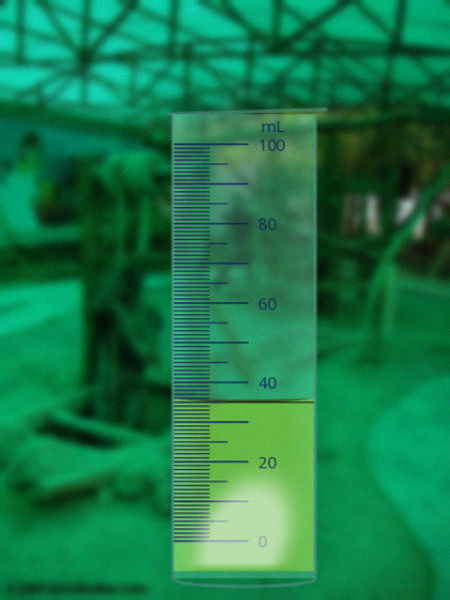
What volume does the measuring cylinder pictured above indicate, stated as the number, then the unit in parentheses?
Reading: 35 (mL)
